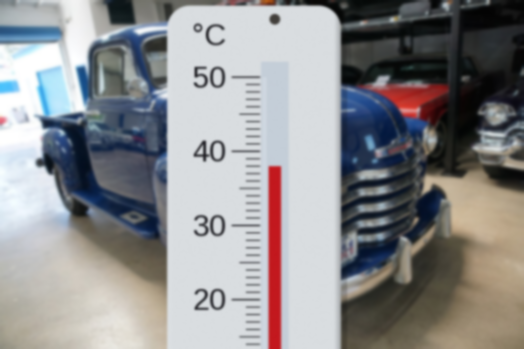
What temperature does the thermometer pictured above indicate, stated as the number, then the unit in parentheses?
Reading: 38 (°C)
